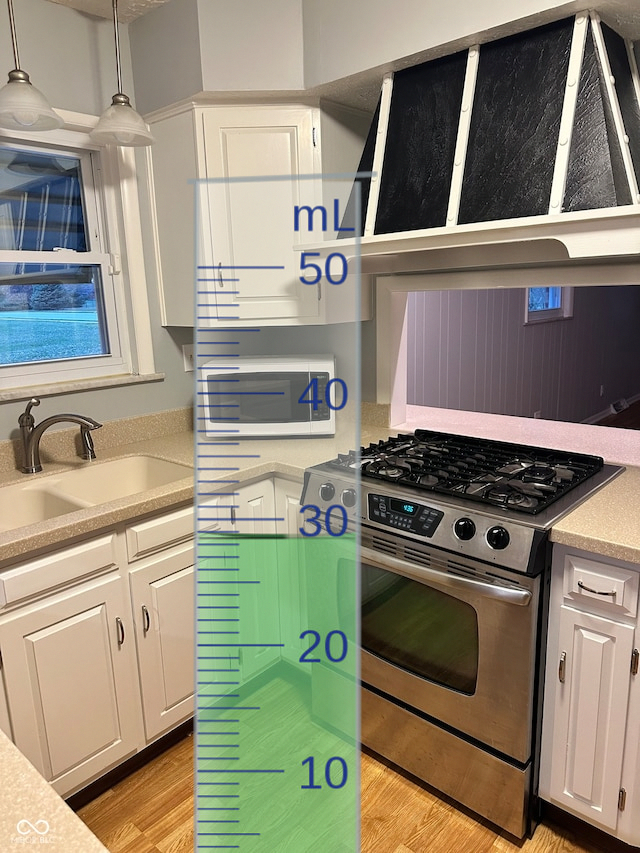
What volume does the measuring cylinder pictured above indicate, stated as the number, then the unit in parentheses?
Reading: 28.5 (mL)
